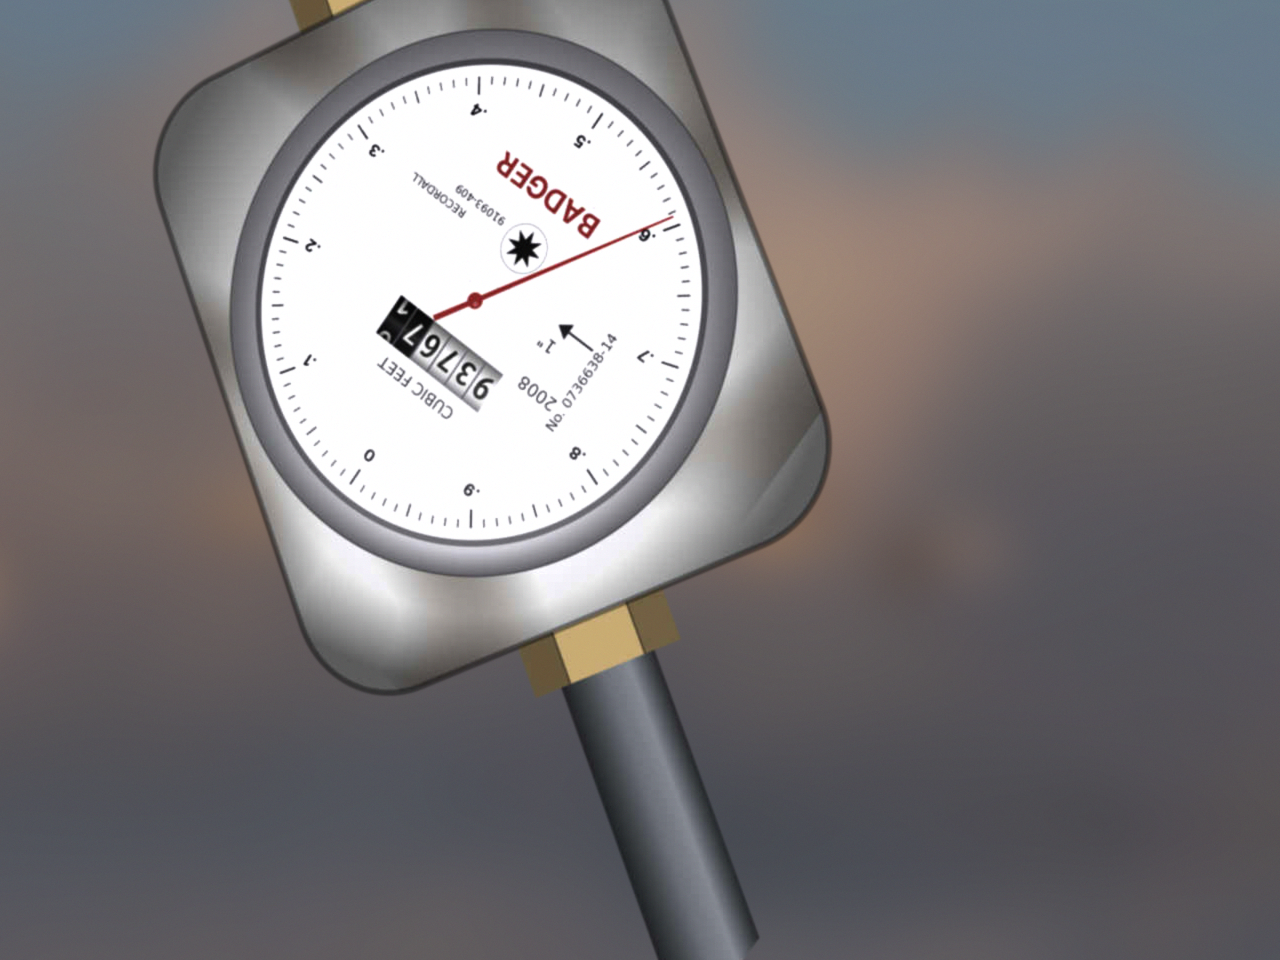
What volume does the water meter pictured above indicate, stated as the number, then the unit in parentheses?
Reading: 937670.59 (ft³)
